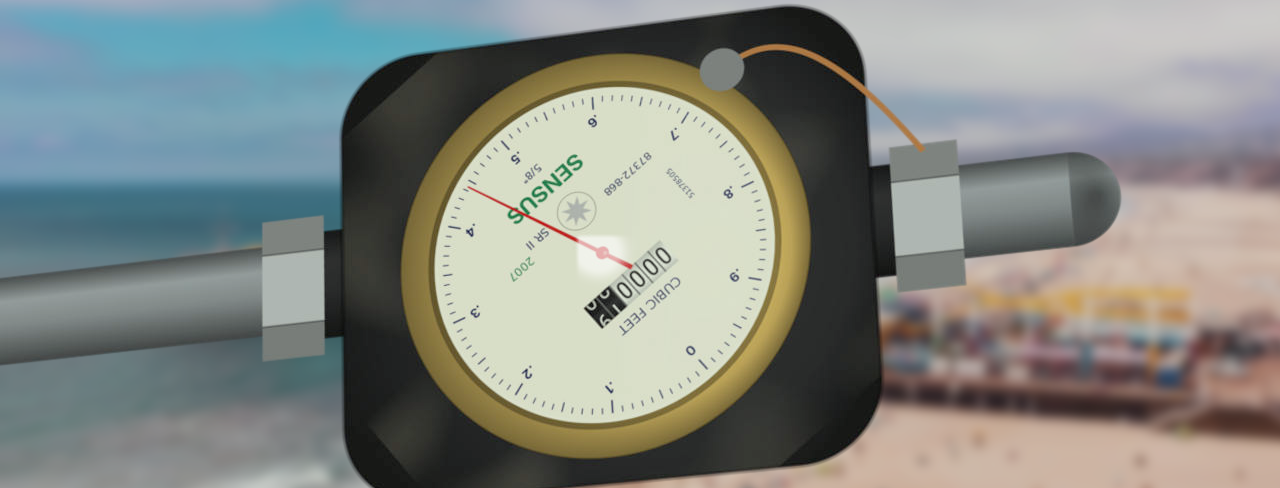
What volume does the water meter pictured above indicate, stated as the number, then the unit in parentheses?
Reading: 19.44 (ft³)
